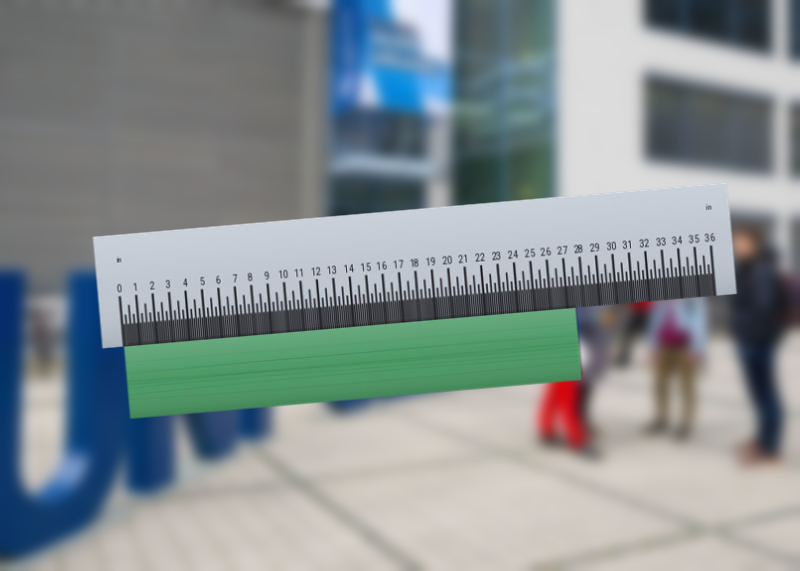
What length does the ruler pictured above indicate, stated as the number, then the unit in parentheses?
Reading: 27.5 (in)
